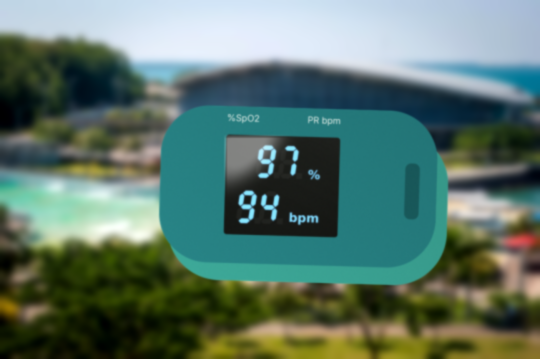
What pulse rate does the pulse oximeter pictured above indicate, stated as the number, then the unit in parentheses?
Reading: 94 (bpm)
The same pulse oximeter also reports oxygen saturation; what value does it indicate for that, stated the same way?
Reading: 97 (%)
